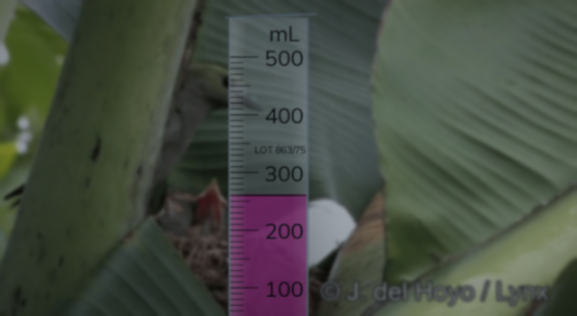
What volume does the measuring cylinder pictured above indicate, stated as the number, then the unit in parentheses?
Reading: 260 (mL)
